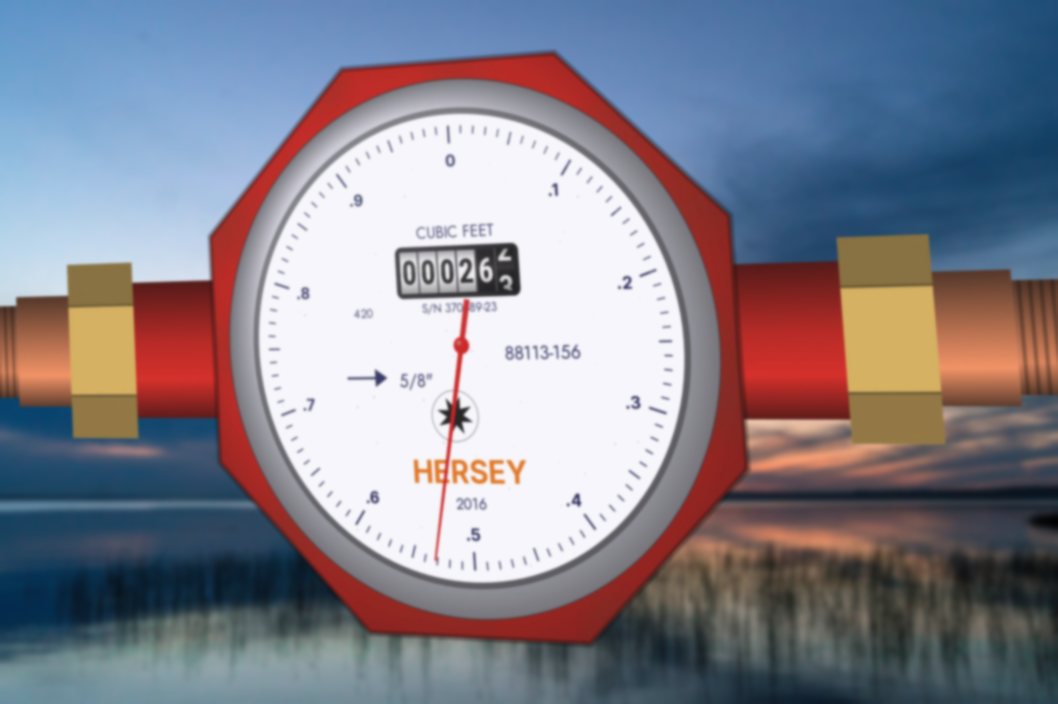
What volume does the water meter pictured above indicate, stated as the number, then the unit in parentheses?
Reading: 262.53 (ft³)
